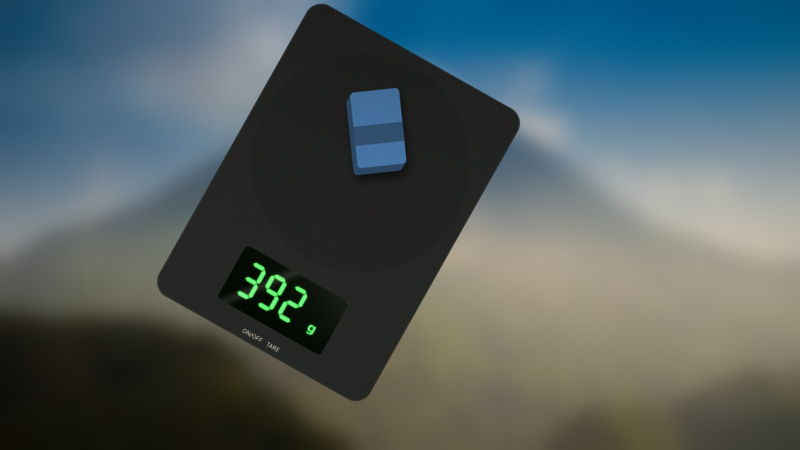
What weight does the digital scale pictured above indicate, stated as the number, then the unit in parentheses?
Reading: 392 (g)
